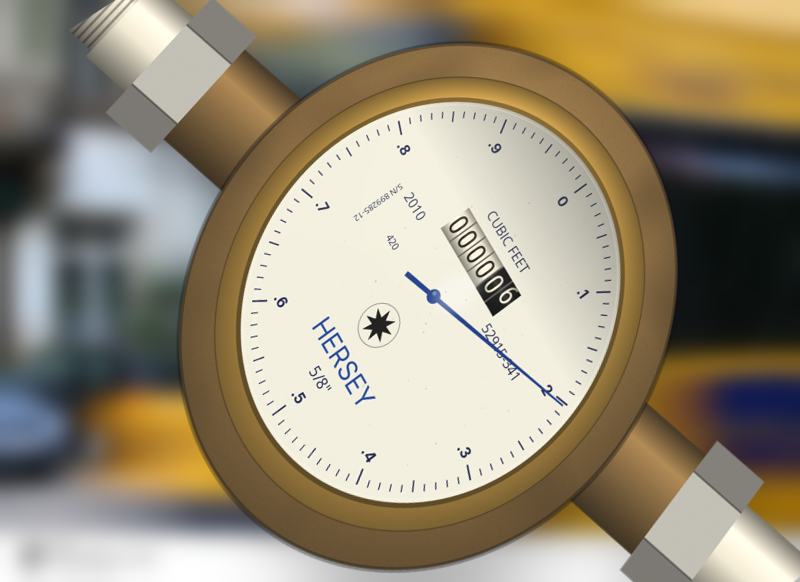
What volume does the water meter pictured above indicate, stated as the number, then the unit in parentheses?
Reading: 6.20 (ft³)
